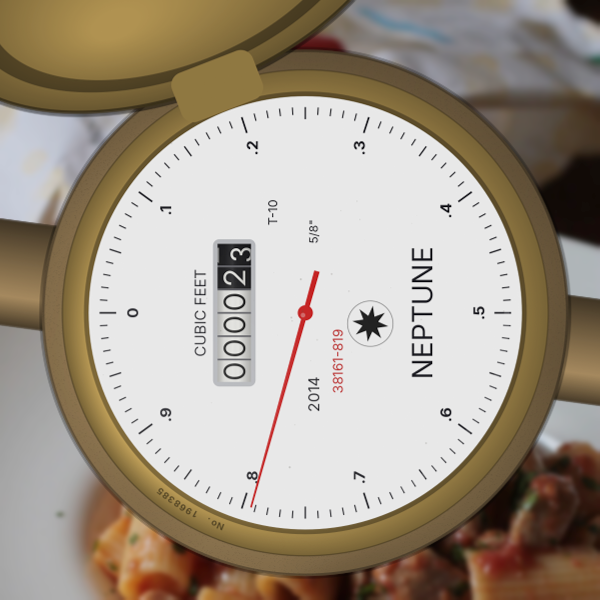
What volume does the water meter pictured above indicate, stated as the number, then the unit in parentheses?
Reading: 22.79 (ft³)
